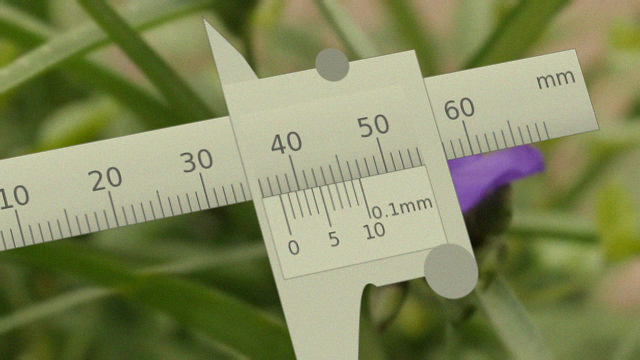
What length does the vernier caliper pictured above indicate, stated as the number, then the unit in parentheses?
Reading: 37.8 (mm)
